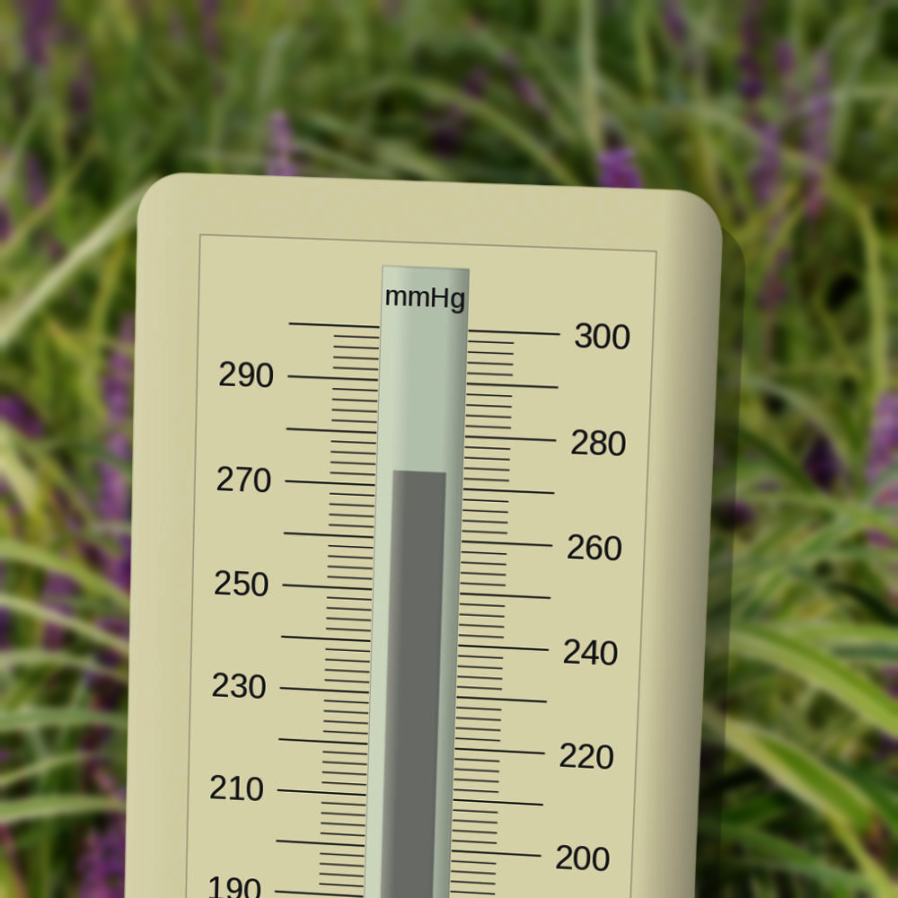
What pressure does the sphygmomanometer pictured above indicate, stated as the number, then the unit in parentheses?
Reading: 273 (mmHg)
